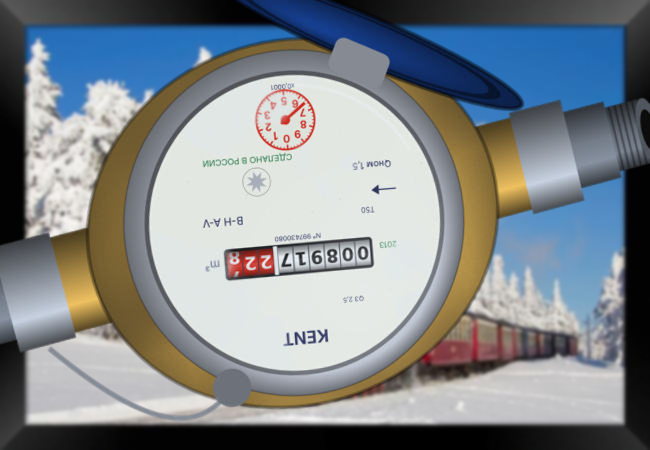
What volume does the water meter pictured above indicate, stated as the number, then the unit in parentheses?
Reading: 8917.2276 (m³)
